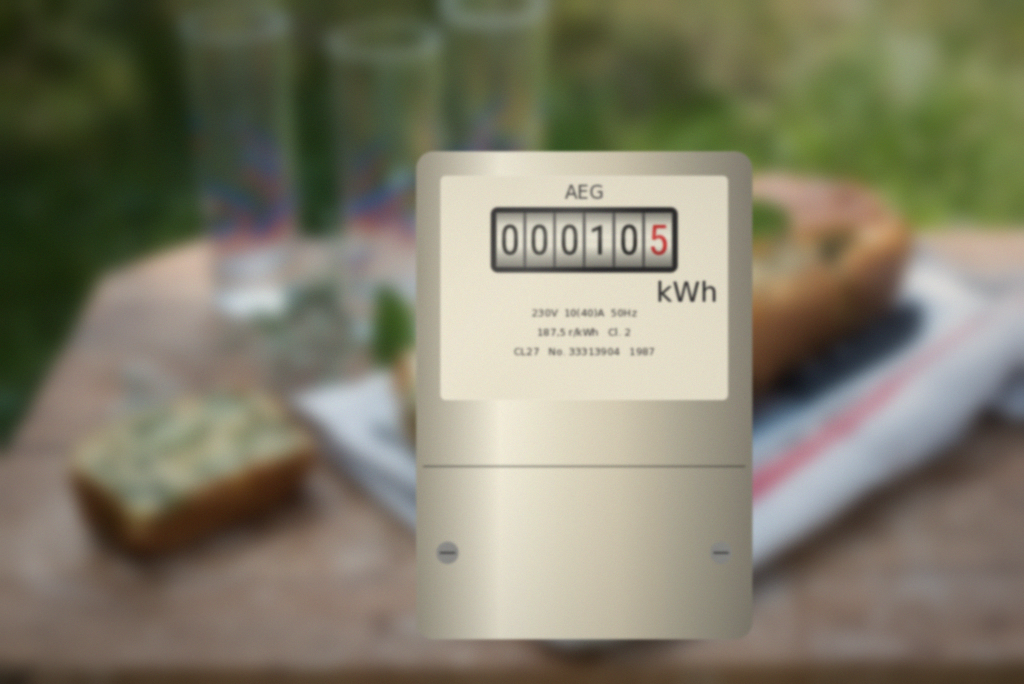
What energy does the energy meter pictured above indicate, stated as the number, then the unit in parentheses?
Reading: 10.5 (kWh)
